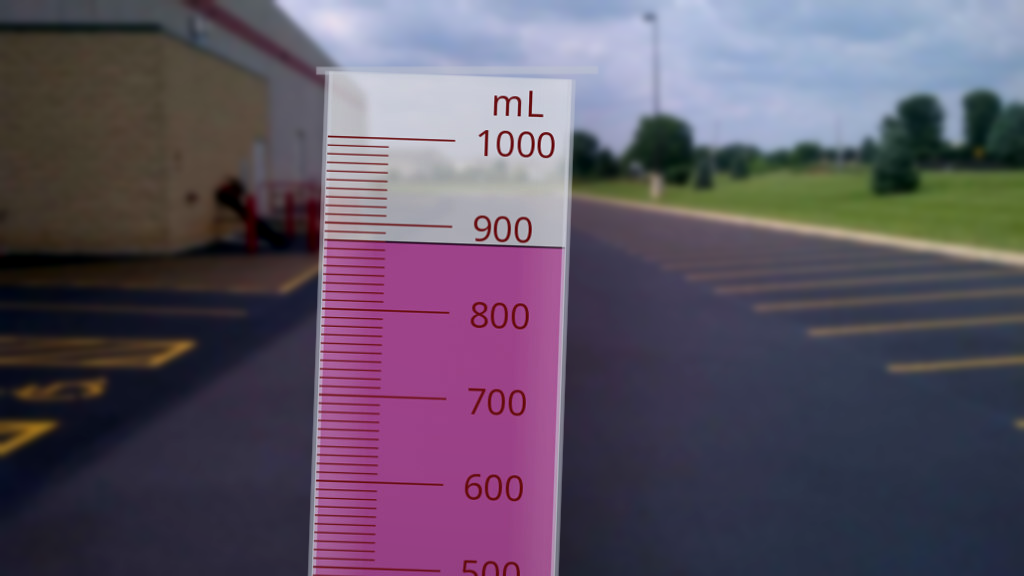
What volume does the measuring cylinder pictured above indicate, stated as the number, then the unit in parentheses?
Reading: 880 (mL)
